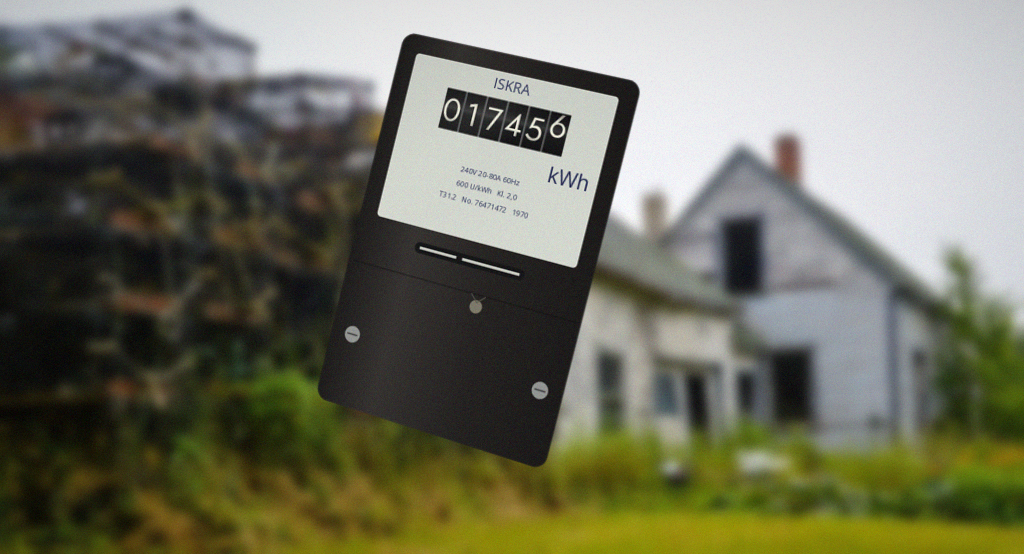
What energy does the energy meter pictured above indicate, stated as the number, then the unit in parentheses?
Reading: 17456 (kWh)
